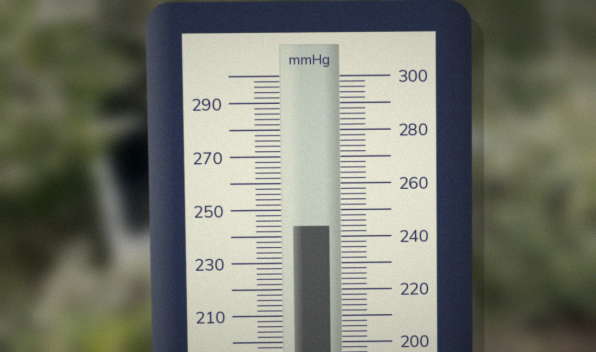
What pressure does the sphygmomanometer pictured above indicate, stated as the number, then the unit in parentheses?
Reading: 244 (mmHg)
